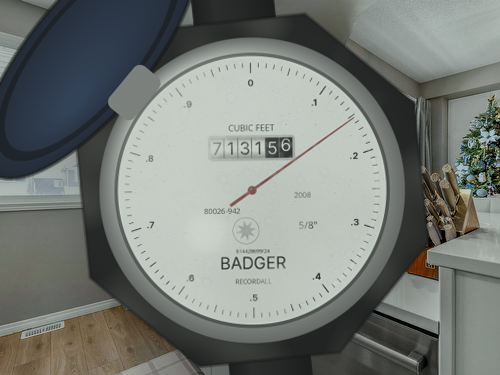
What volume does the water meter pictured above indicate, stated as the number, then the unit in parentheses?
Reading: 713156.15 (ft³)
